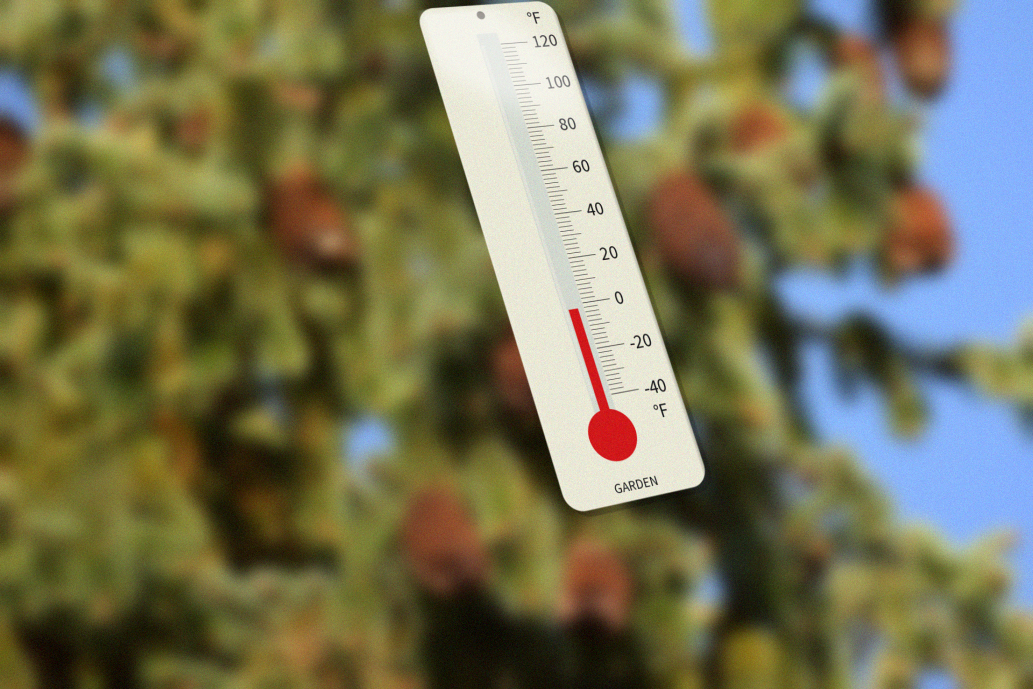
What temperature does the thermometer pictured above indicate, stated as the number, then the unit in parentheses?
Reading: -2 (°F)
